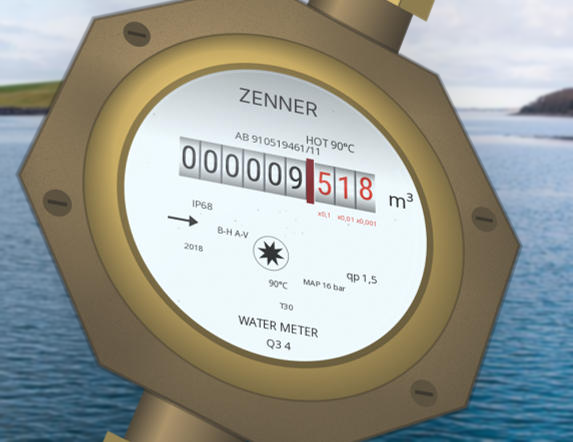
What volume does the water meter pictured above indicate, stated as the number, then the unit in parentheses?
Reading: 9.518 (m³)
